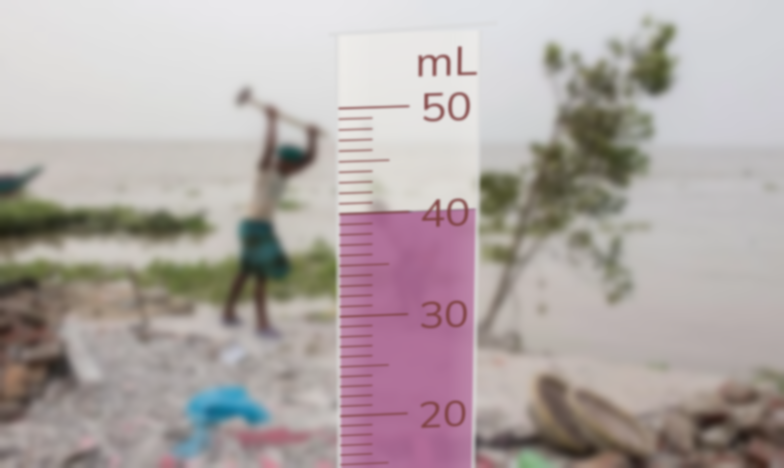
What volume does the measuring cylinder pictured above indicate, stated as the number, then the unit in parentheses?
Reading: 40 (mL)
